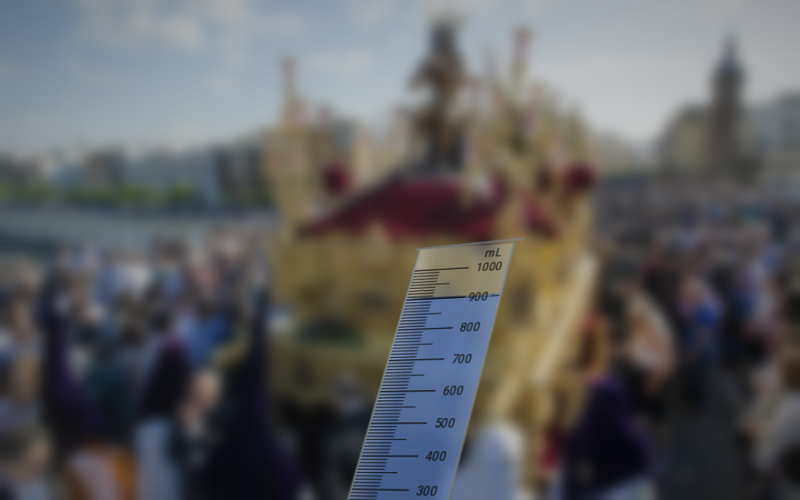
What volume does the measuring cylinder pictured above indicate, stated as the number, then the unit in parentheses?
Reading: 900 (mL)
